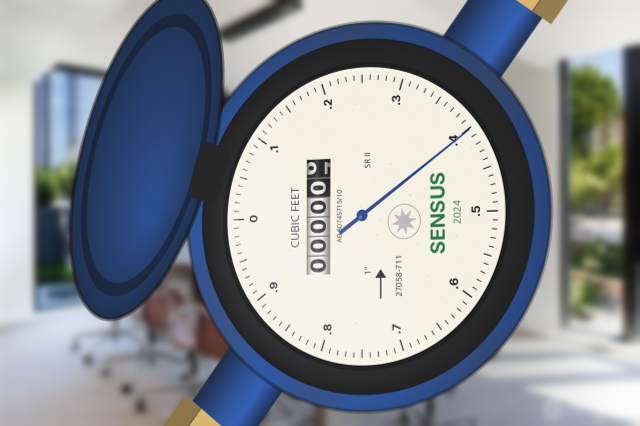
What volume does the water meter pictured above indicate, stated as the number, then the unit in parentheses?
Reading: 6.40 (ft³)
